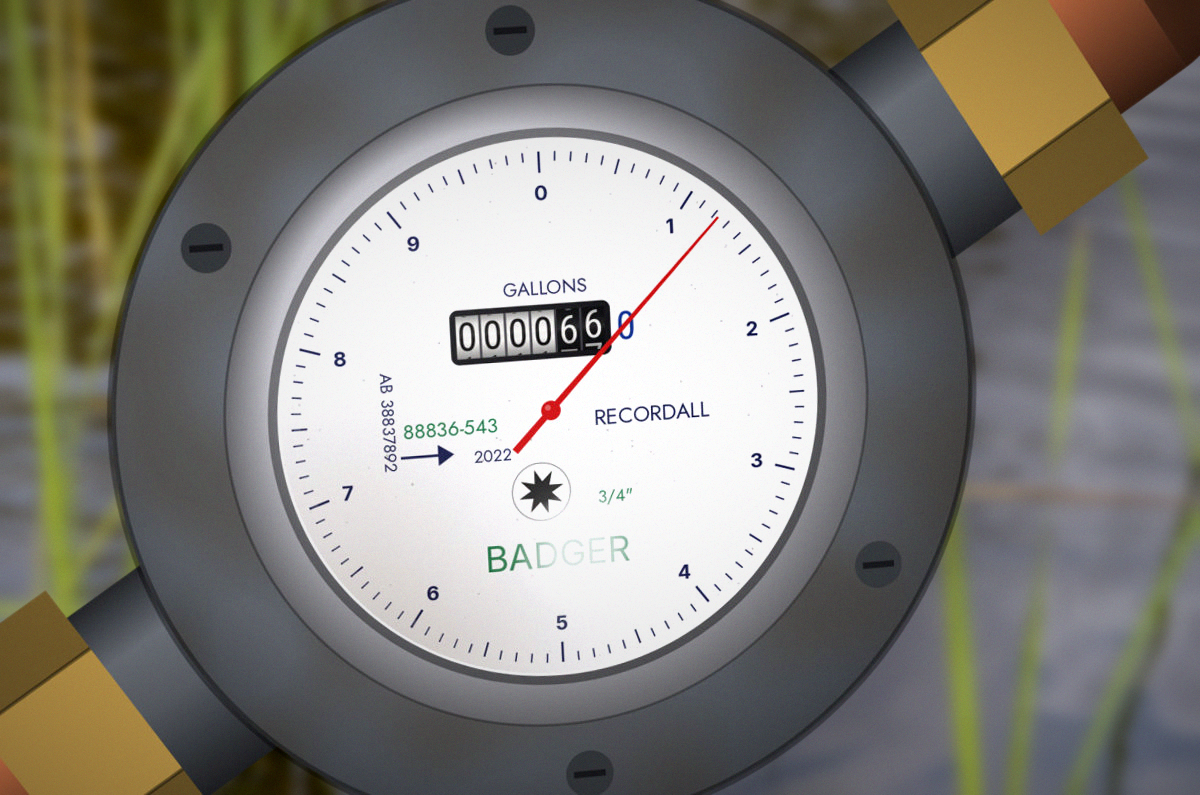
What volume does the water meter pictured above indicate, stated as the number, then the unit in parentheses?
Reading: 661.2 (gal)
